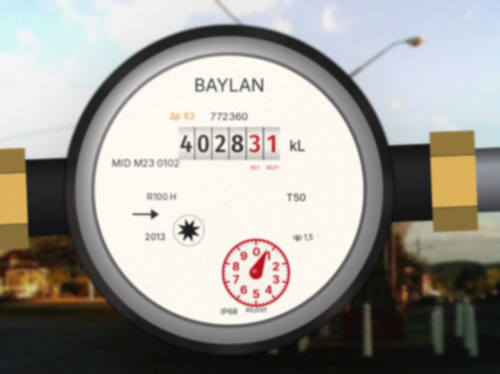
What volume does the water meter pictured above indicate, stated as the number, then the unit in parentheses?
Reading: 4028.310 (kL)
